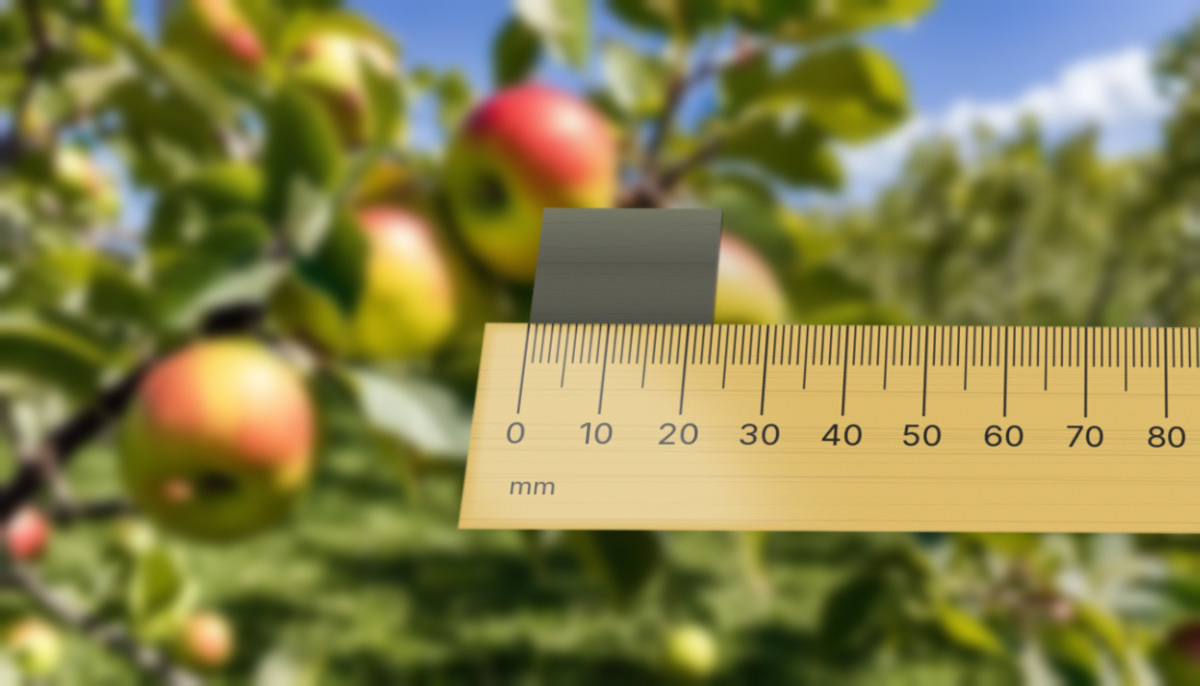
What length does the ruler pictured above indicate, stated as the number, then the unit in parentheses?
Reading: 23 (mm)
